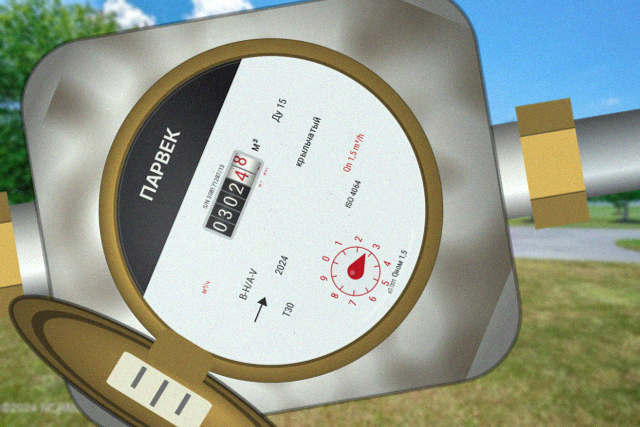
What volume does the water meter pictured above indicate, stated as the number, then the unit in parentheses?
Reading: 302.482 (m³)
